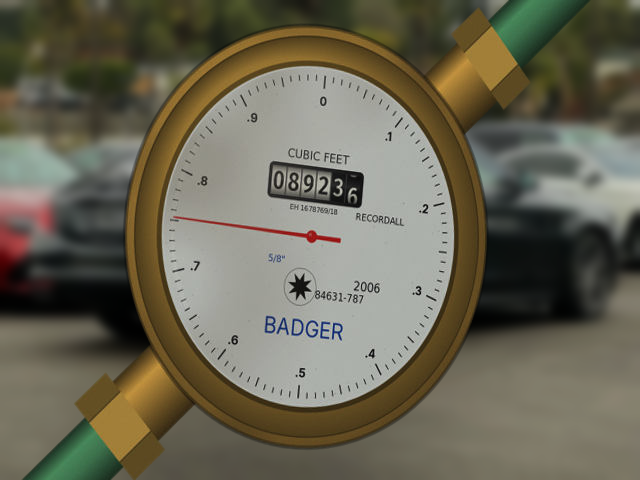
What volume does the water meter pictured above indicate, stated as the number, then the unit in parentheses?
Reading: 89235.75 (ft³)
